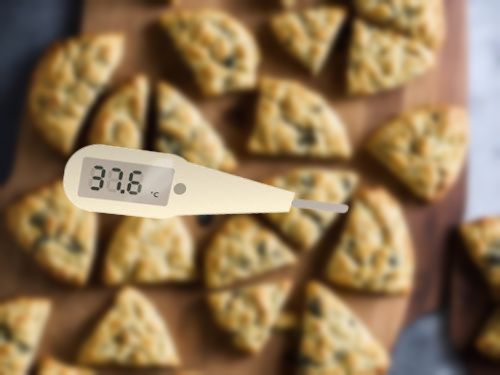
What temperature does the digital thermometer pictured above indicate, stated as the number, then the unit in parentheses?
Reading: 37.6 (°C)
